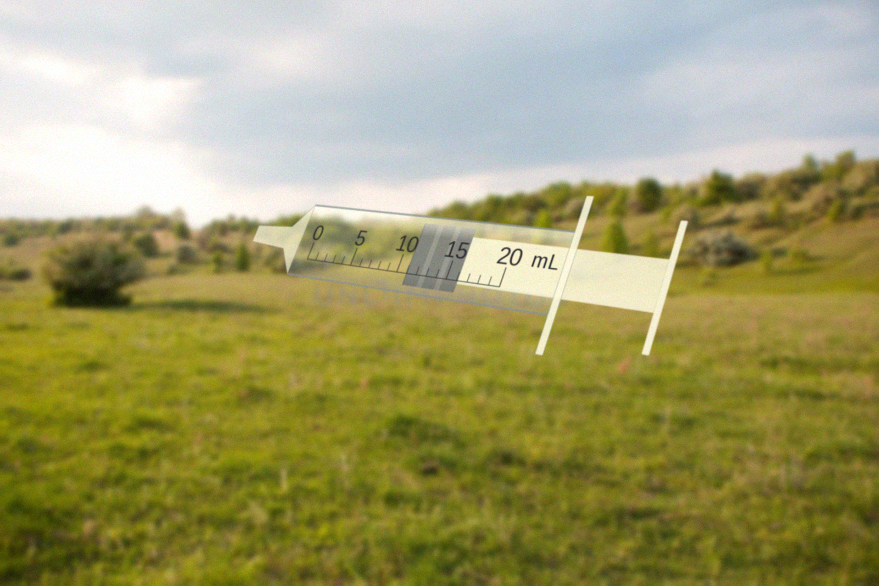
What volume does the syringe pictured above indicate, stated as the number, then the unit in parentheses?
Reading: 11 (mL)
